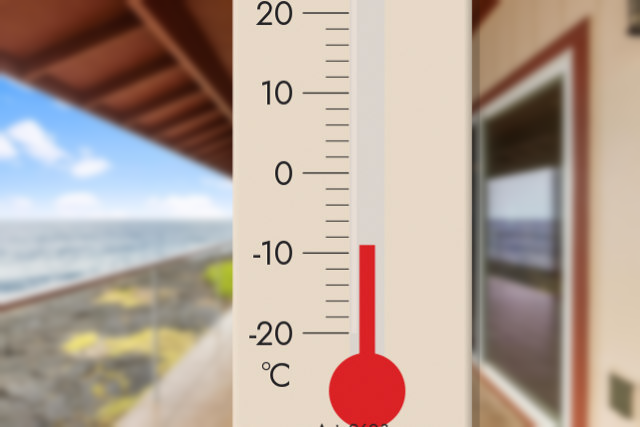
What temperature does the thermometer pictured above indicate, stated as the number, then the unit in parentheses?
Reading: -9 (°C)
